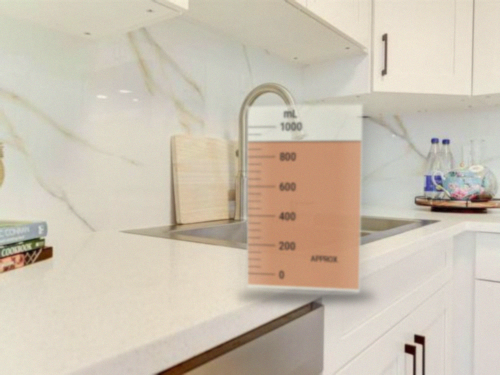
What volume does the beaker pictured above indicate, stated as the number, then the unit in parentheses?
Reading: 900 (mL)
